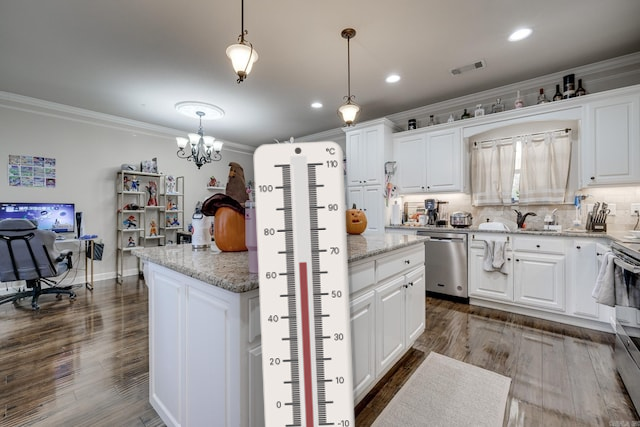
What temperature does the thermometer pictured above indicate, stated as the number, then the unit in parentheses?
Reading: 65 (°C)
